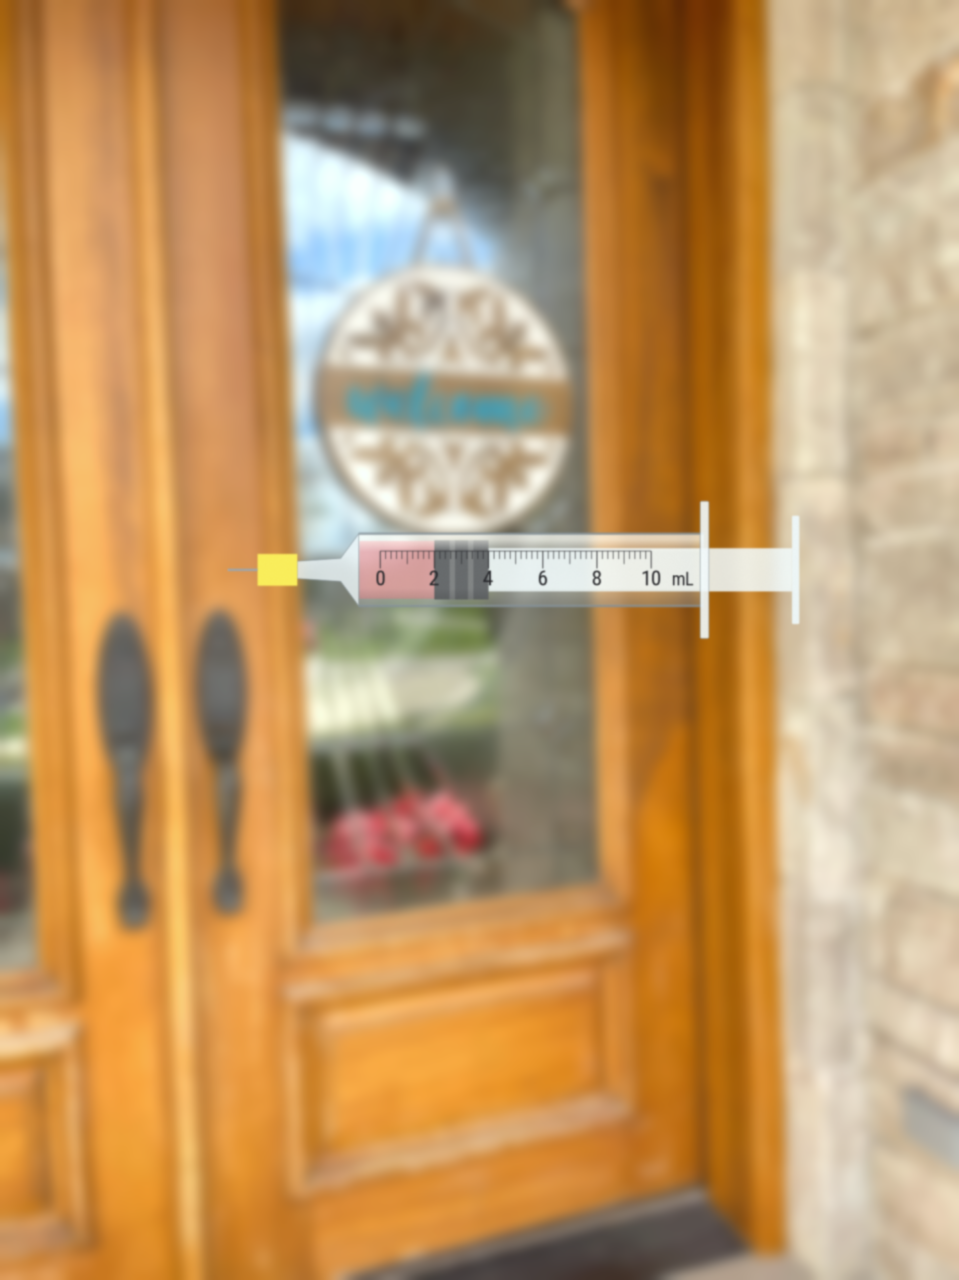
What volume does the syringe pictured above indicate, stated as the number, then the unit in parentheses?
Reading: 2 (mL)
